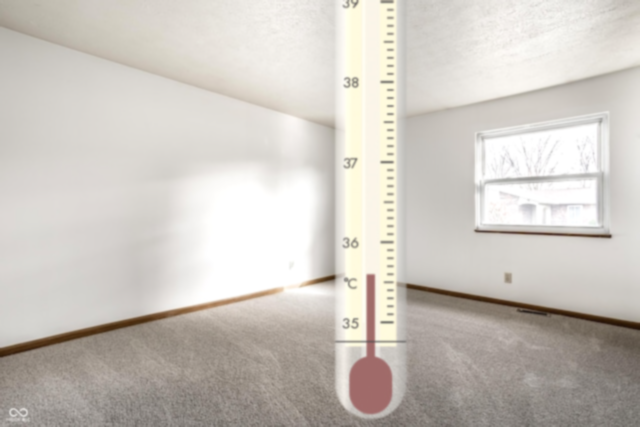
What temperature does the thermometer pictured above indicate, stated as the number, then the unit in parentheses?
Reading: 35.6 (°C)
